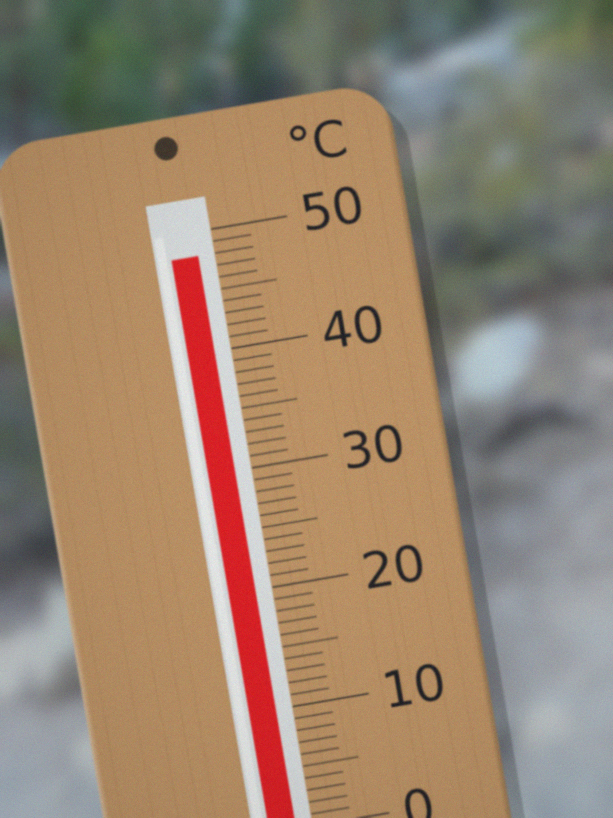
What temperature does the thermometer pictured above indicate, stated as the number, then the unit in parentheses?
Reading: 48 (°C)
